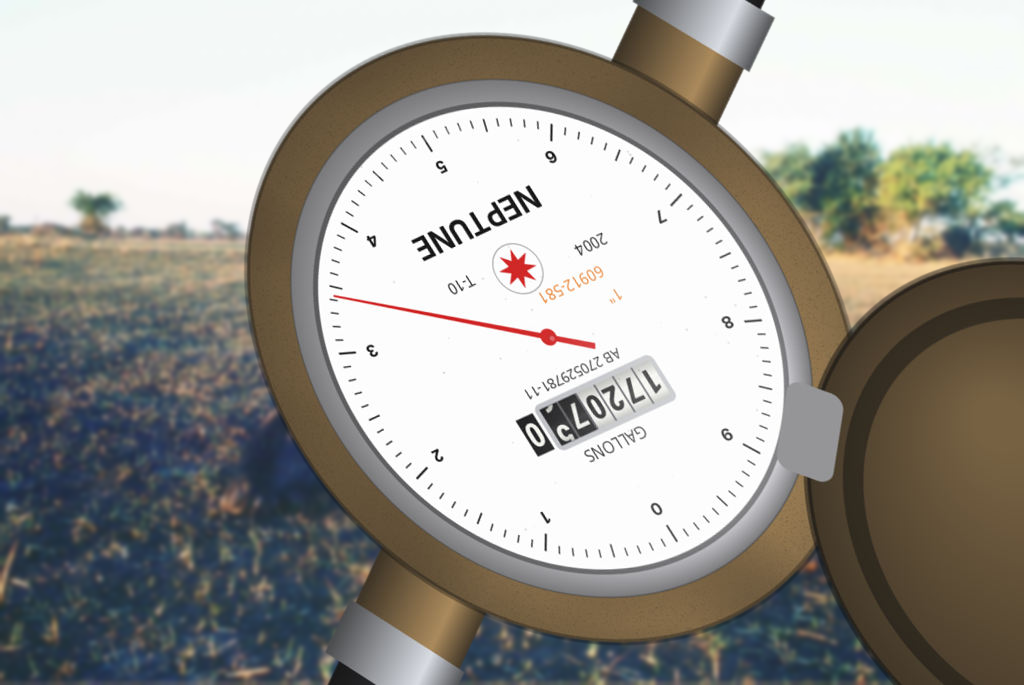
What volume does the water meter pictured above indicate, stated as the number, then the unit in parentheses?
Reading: 1720753.4 (gal)
